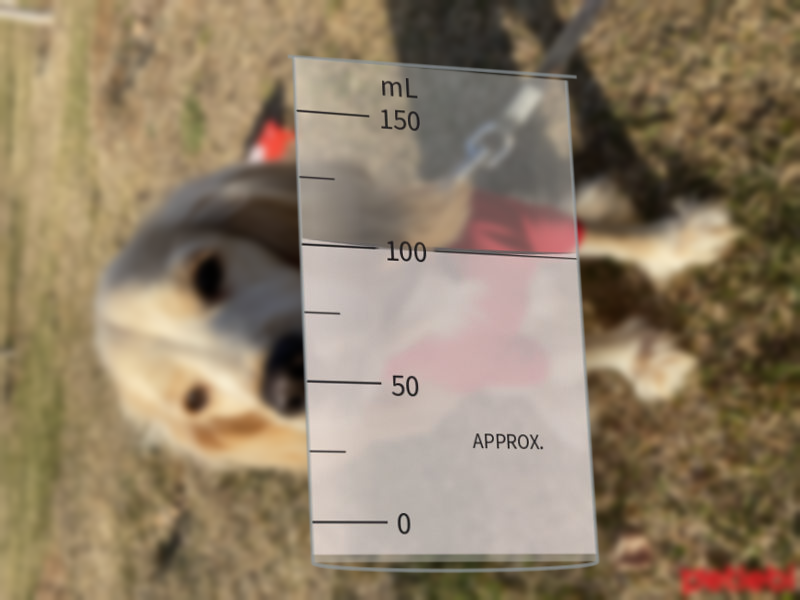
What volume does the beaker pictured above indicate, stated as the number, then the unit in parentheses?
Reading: 100 (mL)
